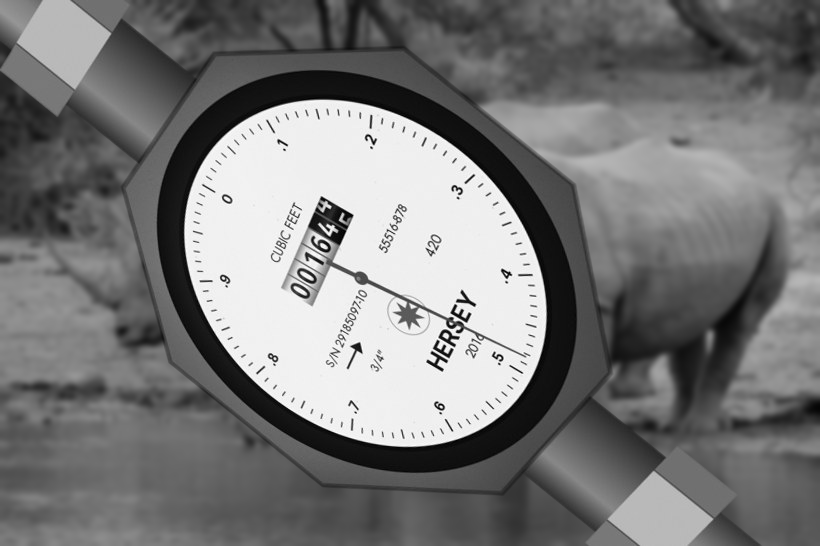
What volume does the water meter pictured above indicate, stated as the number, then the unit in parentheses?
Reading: 1644.48 (ft³)
